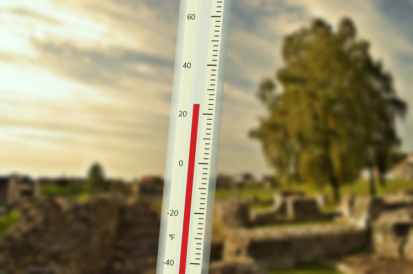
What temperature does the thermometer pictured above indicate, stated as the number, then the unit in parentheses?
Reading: 24 (°F)
